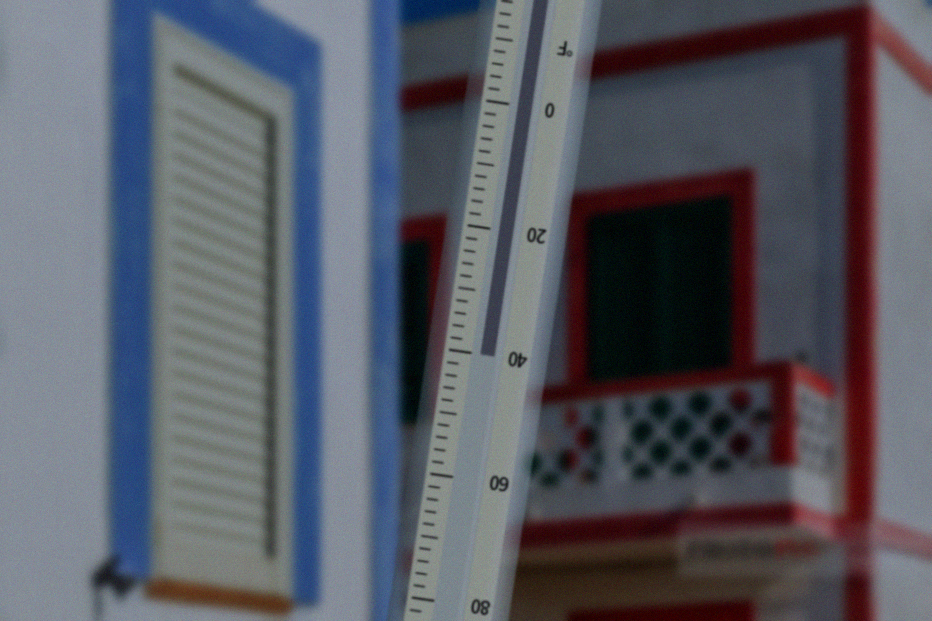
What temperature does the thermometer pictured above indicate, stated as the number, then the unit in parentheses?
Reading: 40 (°F)
